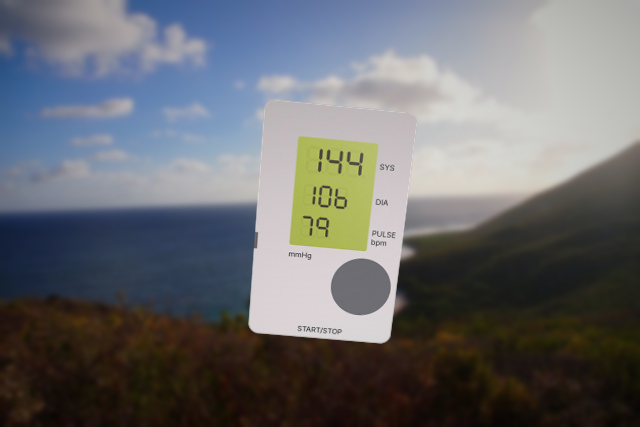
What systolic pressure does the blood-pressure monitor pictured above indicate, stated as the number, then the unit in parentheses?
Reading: 144 (mmHg)
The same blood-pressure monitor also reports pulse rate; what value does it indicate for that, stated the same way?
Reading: 79 (bpm)
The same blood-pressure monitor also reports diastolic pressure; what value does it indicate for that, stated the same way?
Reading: 106 (mmHg)
